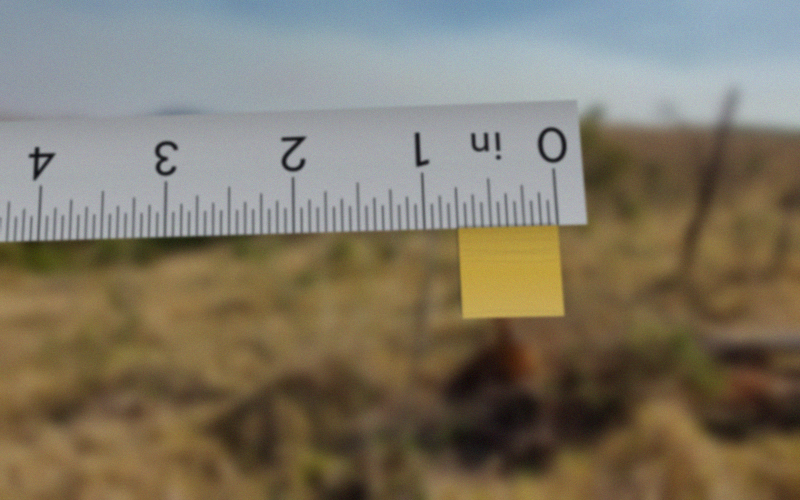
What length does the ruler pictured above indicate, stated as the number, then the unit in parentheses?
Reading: 0.75 (in)
